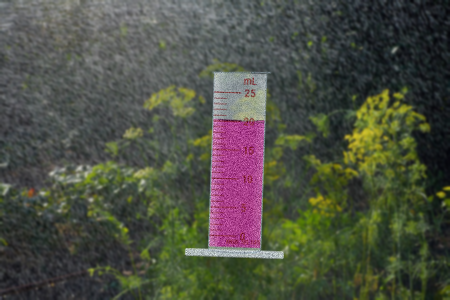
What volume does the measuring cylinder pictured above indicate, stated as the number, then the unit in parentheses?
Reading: 20 (mL)
